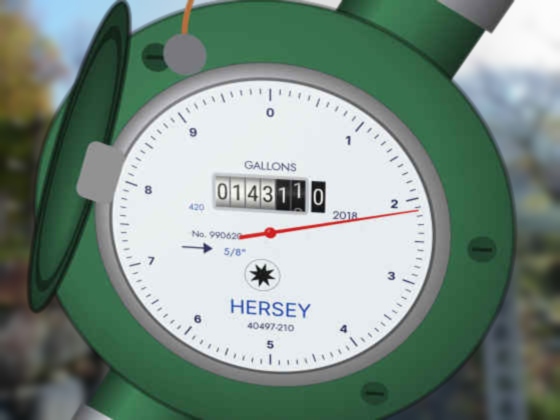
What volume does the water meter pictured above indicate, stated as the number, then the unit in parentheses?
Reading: 143112.1 (gal)
